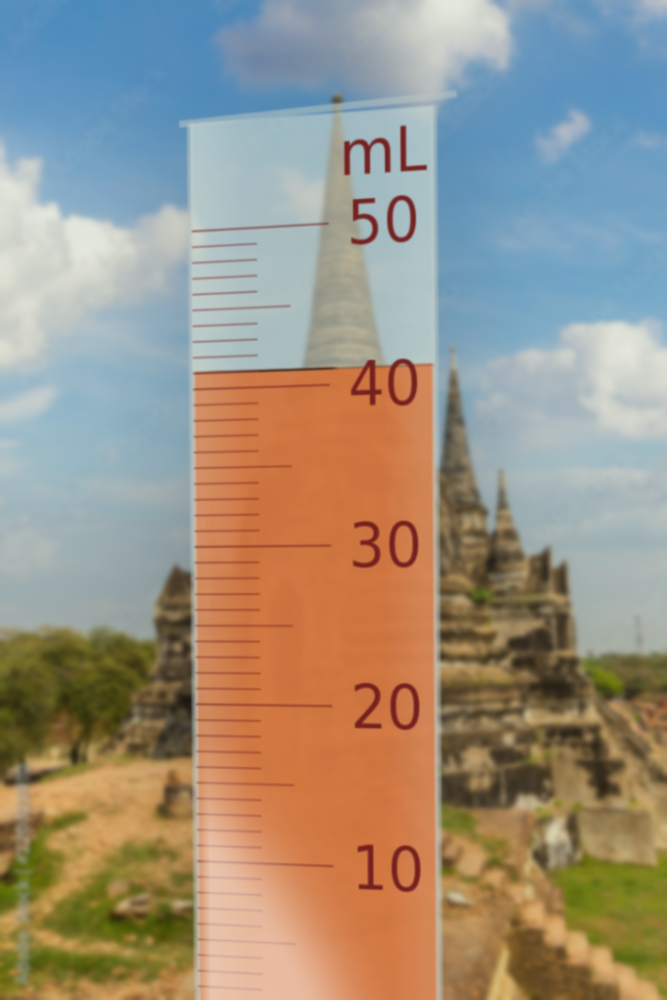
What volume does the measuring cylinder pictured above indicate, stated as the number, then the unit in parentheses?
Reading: 41 (mL)
